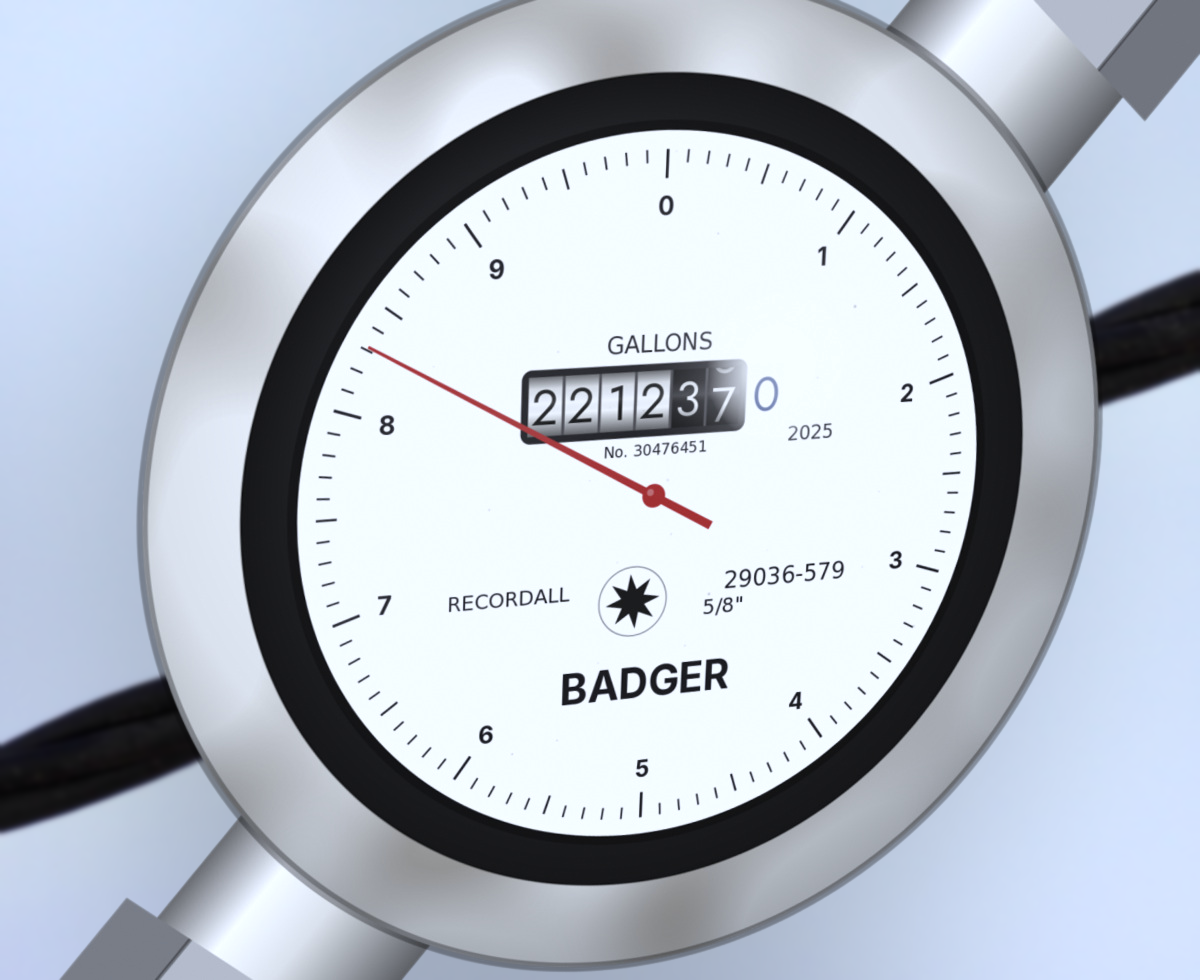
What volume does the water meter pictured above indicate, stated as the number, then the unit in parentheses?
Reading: 2212368.3 (gal)
